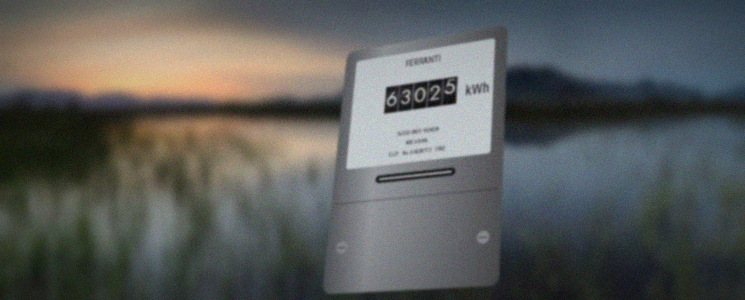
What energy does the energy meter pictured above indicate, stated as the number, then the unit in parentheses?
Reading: 63025 (kWh)
